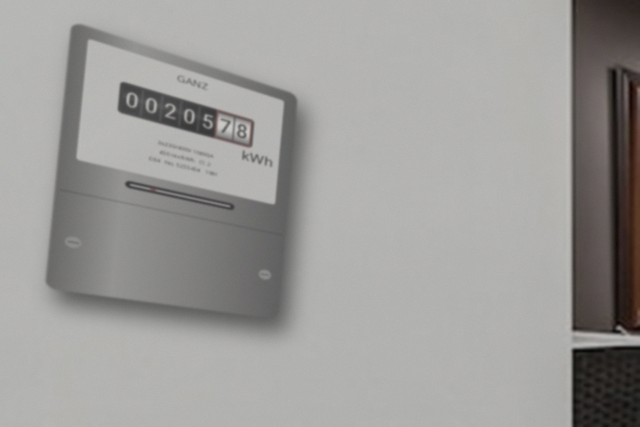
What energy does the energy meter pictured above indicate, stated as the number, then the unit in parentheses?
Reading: 205.78 (kWh)
